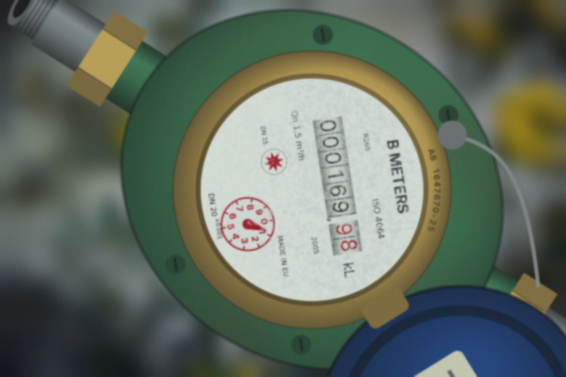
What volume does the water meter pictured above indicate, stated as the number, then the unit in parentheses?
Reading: 169.980 (kL)
